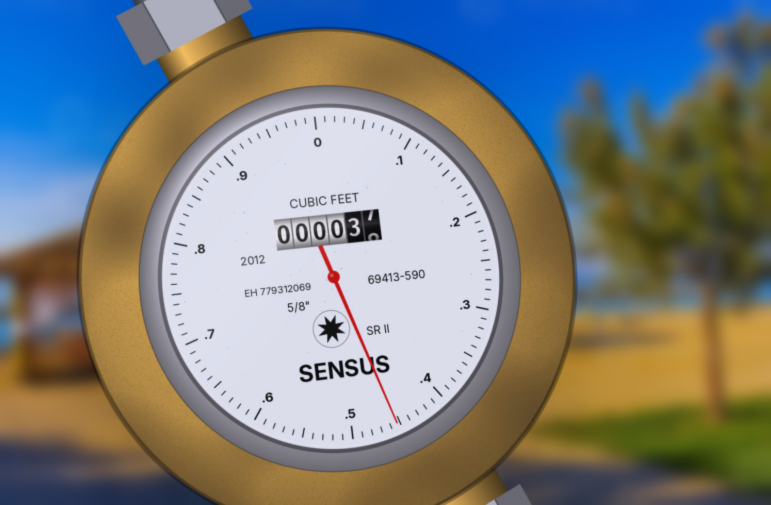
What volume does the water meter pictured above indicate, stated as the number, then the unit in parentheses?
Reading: 37.45 (ft³)
